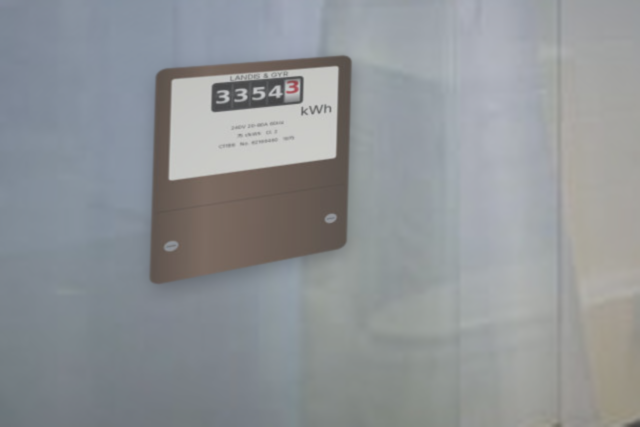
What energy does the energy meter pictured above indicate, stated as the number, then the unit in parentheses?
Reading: 3354.3 (kWh)
